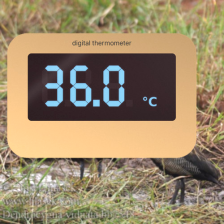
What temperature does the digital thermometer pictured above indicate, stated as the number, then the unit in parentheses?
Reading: 36.0 (°C)
